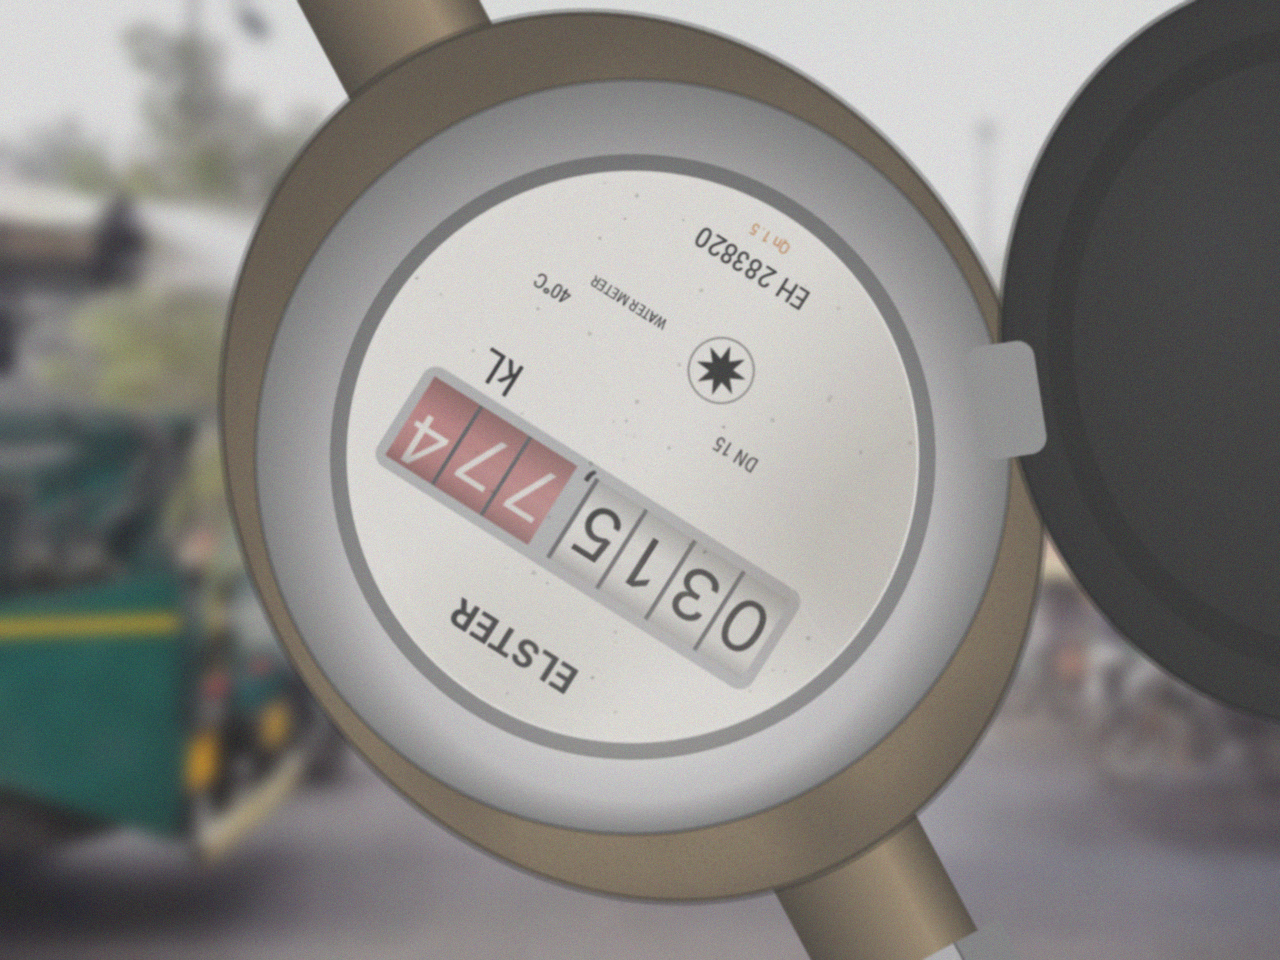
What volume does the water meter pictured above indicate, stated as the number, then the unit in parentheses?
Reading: 315.774 (kL)
